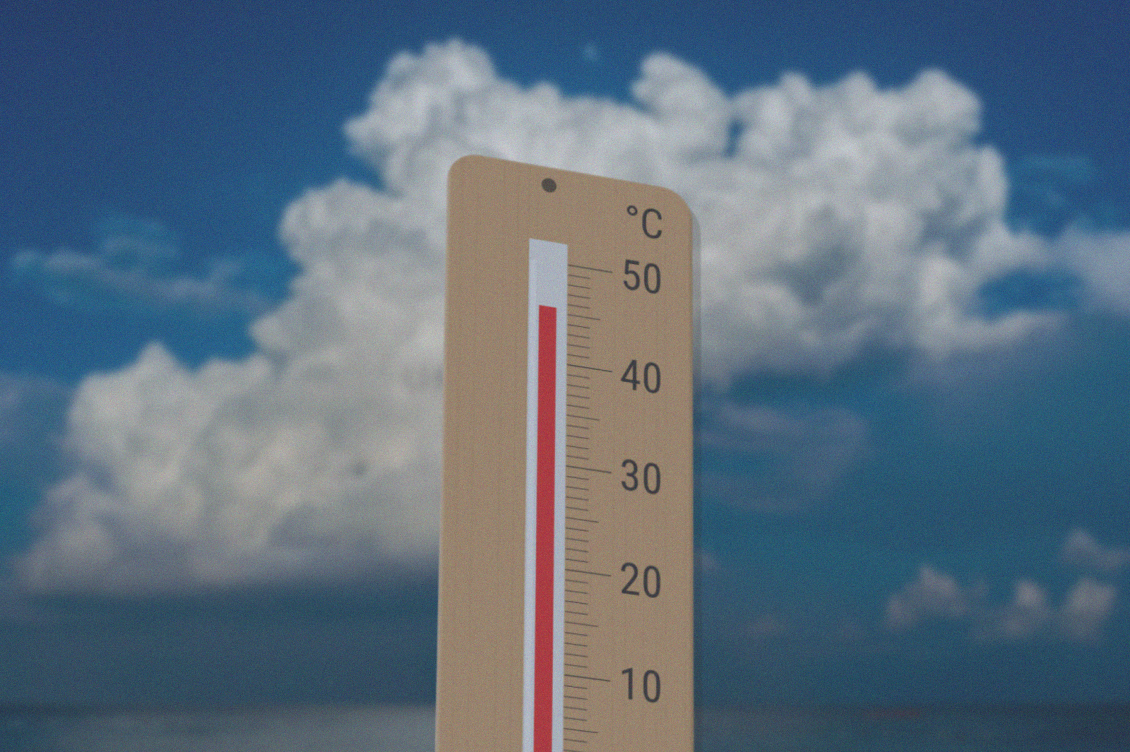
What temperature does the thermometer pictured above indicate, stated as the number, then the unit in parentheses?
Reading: 45.5 (°C)
